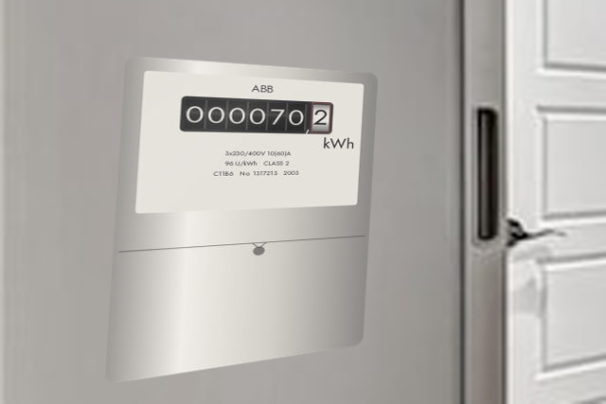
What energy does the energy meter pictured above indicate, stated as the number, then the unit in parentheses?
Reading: 70.2 (kWh)
